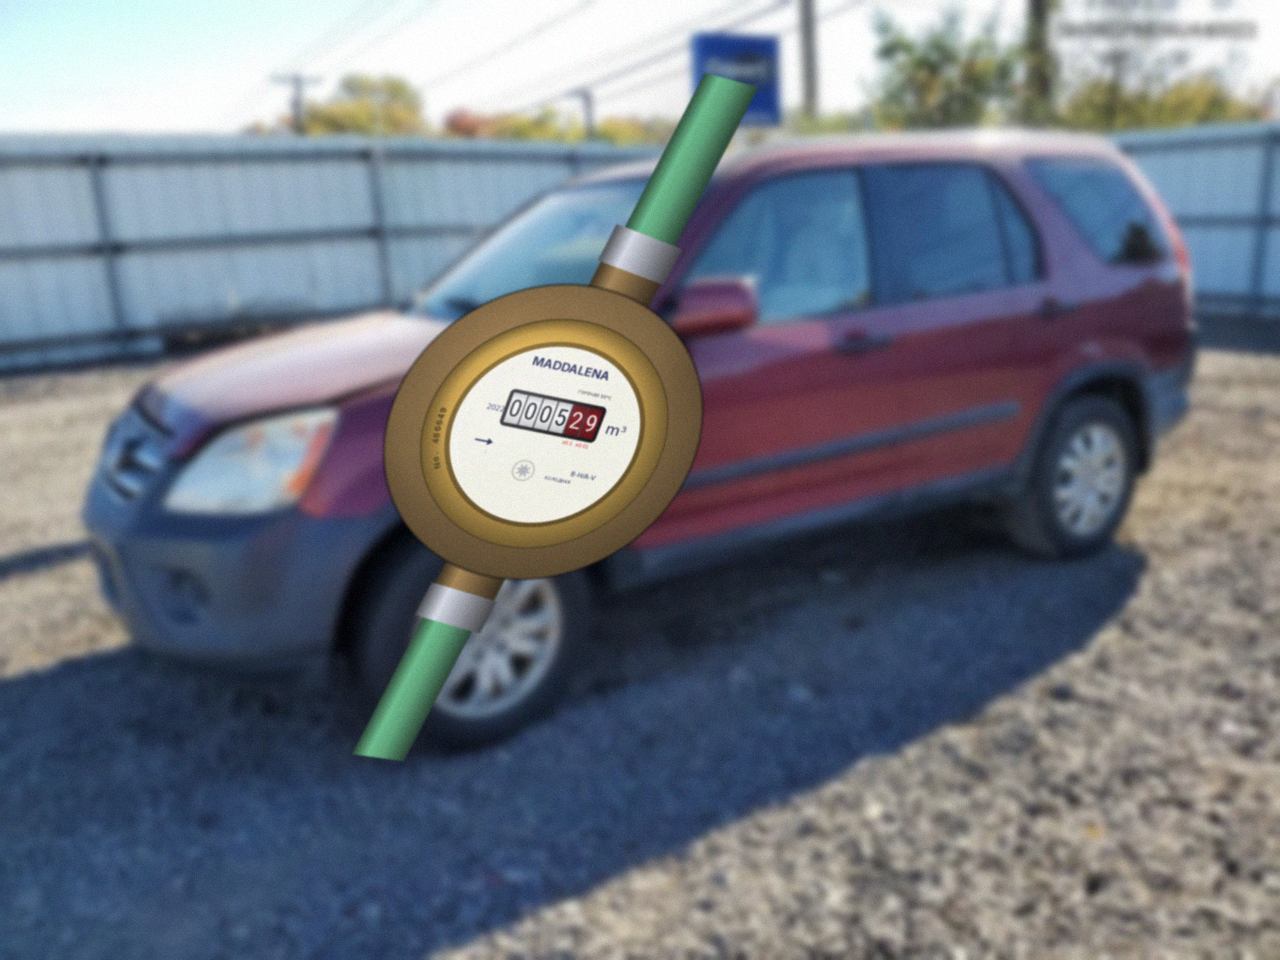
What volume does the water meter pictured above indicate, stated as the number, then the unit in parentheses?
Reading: 5.29 (m³)
